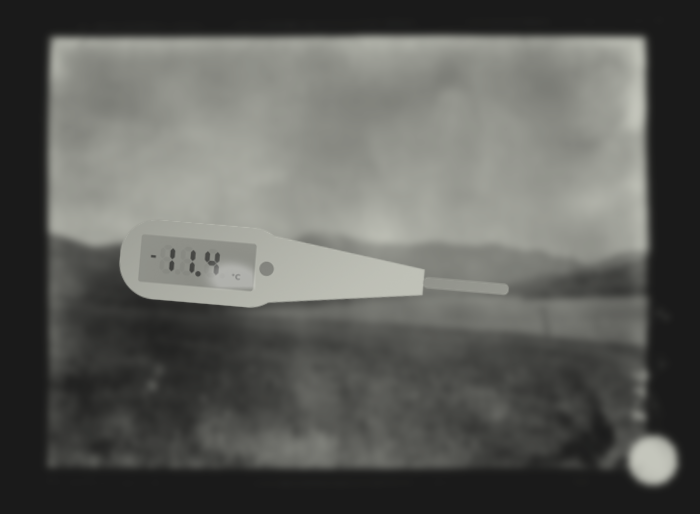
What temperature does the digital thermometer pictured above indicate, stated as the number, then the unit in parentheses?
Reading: -11.4 (°C)
